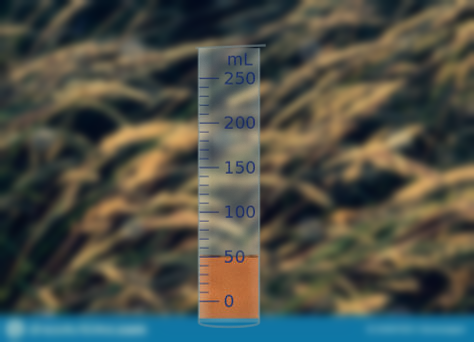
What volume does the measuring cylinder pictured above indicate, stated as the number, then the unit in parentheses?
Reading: 50 (mL)
